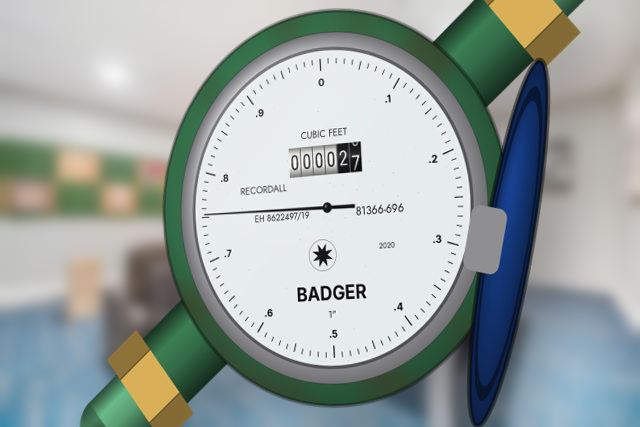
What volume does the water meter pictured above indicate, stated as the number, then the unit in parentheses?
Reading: 26.75 (ft³)
